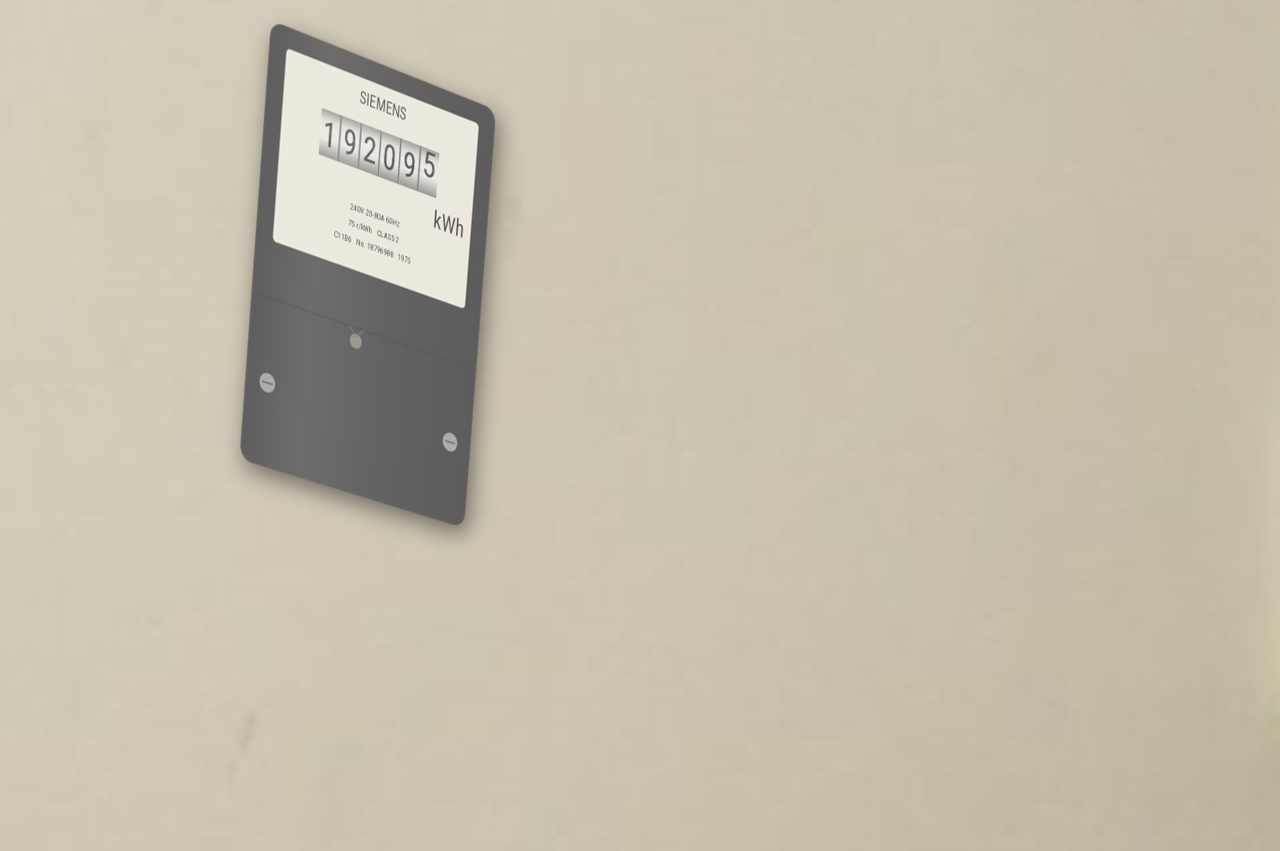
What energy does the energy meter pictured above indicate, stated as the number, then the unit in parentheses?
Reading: 192095 (kWh)
